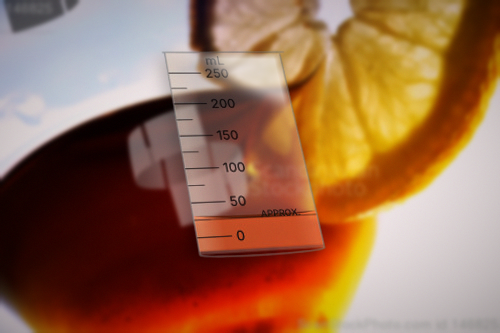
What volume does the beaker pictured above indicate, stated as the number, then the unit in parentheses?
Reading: 25 (mL)
